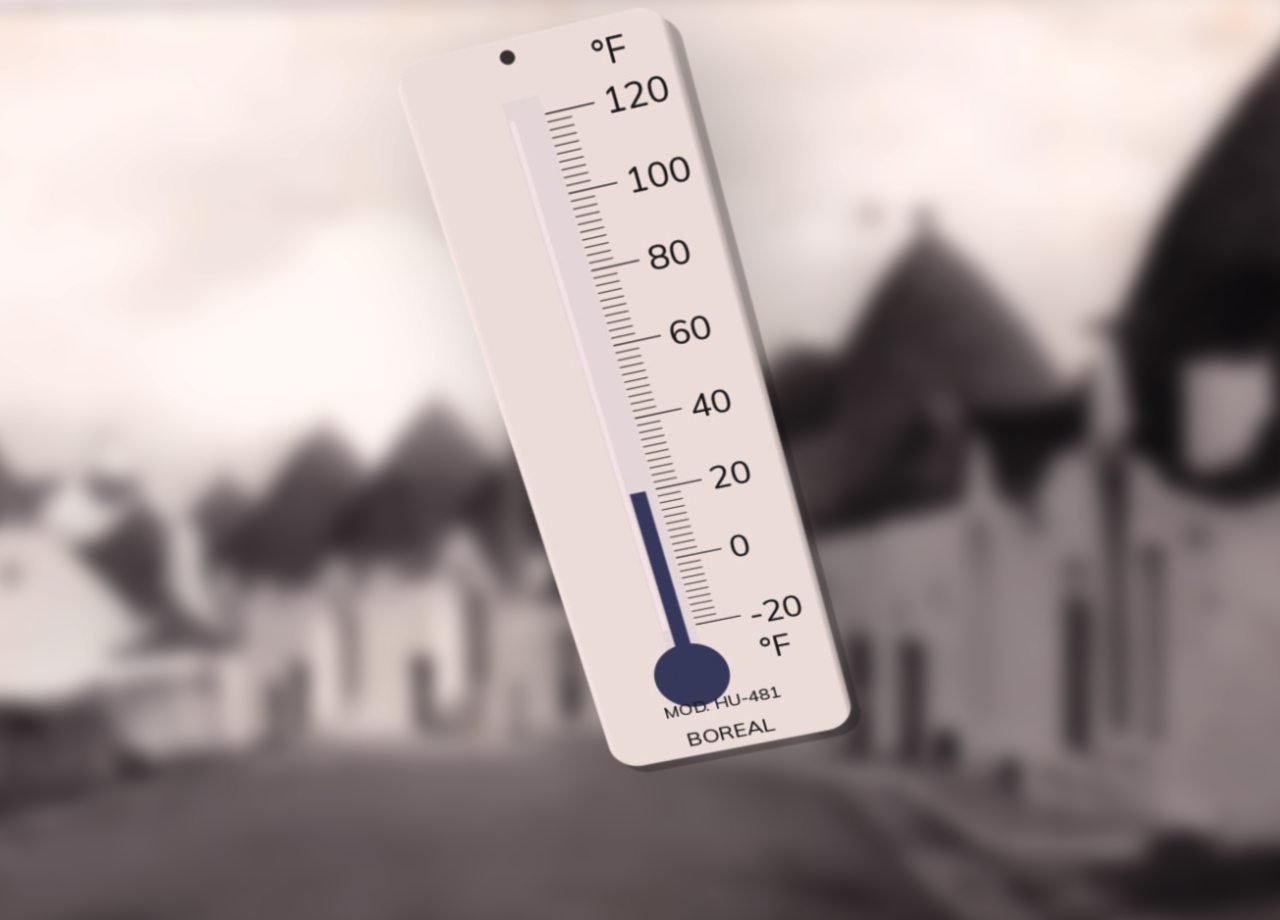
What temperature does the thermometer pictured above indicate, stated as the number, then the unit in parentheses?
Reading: 20 (°F)
